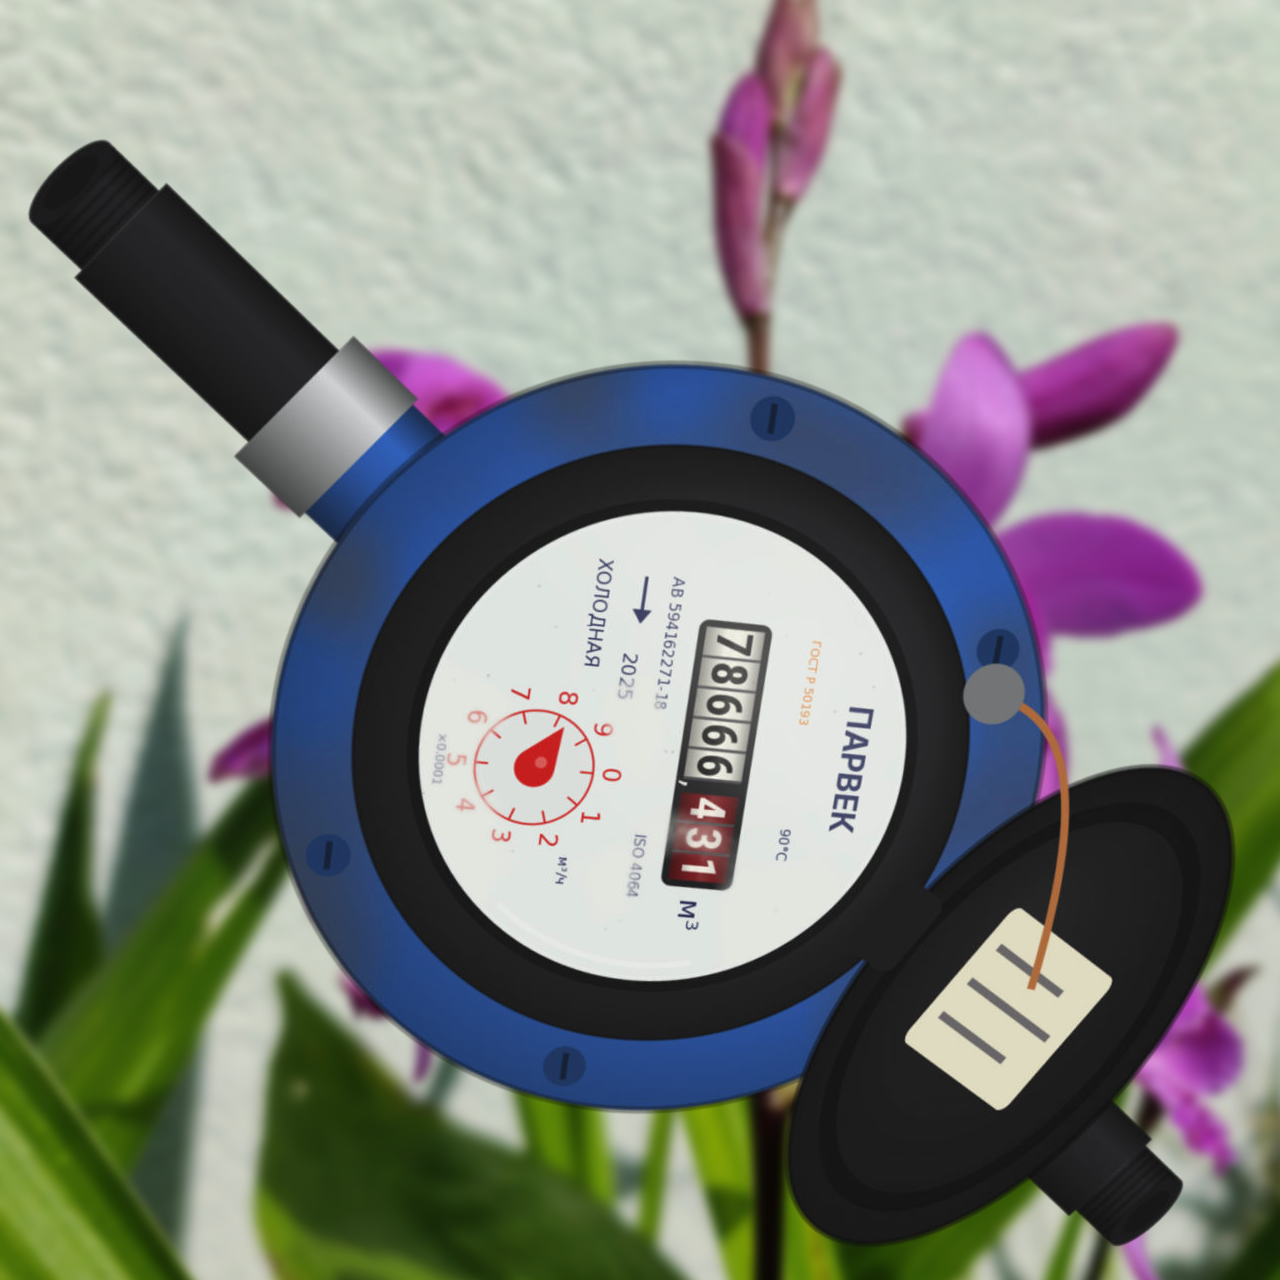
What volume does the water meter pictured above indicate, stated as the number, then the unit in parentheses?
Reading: 78666.4318 (m³)
